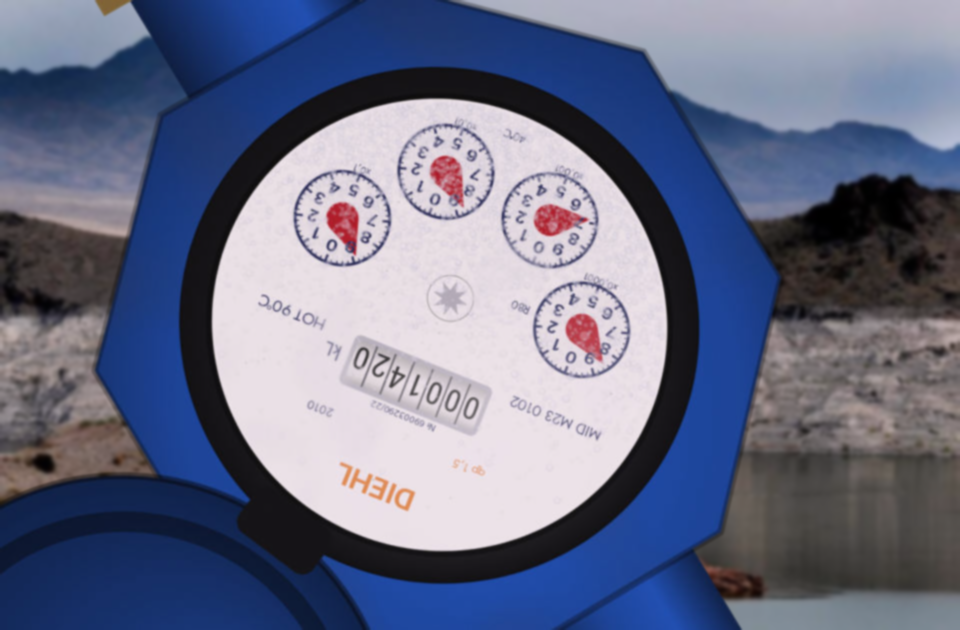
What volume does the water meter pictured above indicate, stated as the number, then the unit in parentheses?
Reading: 1419.8868 (kL)
